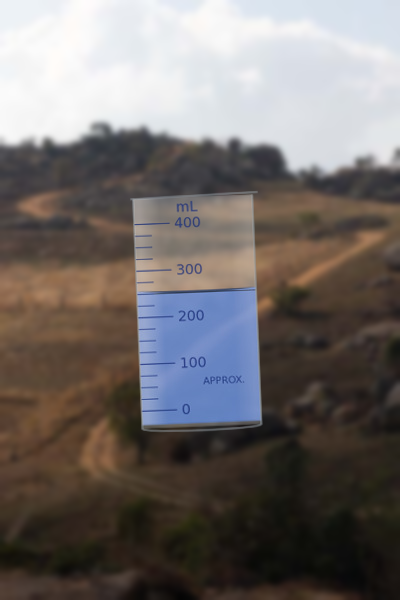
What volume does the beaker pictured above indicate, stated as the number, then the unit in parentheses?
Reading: 250 (mL)
